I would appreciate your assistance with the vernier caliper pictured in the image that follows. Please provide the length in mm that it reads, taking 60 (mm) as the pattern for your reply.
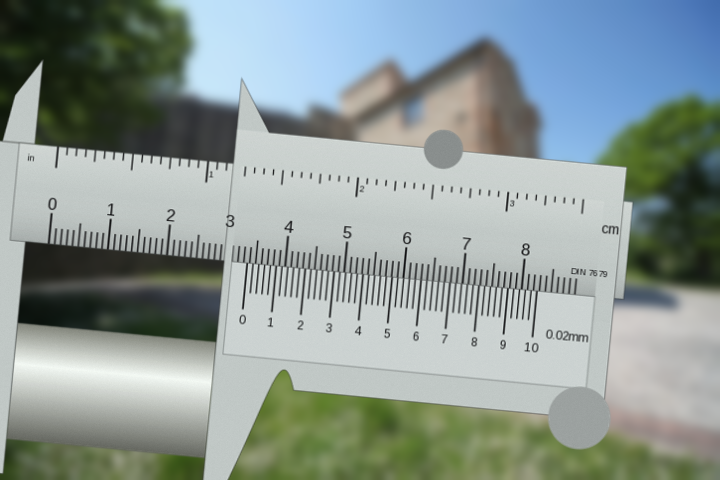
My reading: 33.6 (mm)
